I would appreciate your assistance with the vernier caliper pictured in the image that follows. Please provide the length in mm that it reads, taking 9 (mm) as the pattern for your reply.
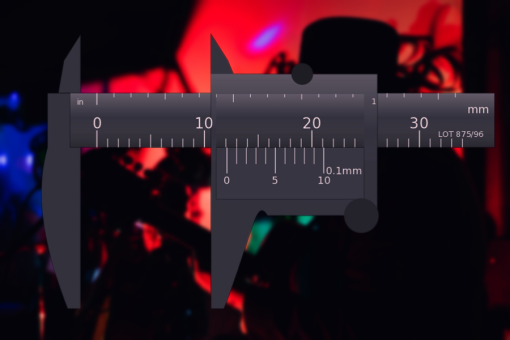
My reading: 12.1 (mm)
